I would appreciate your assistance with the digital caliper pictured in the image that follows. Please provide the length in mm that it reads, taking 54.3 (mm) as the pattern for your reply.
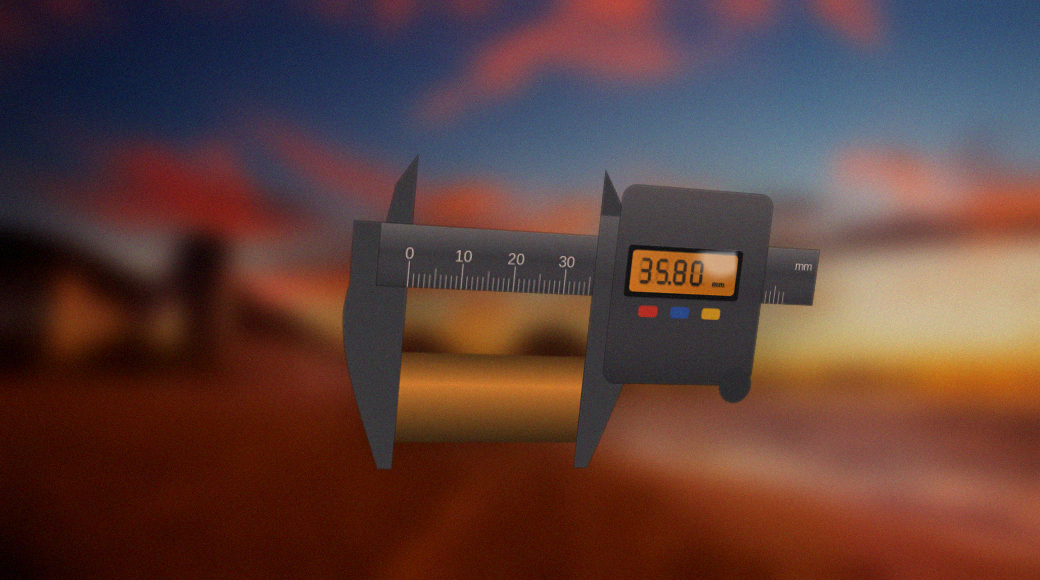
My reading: 35.80 (mm)
